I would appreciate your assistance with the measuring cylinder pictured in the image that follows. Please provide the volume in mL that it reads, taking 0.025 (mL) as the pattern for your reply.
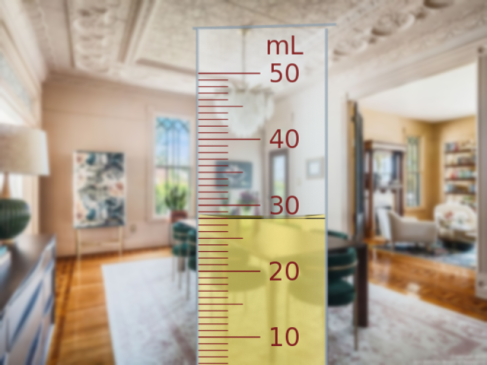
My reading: 28 (mL)
